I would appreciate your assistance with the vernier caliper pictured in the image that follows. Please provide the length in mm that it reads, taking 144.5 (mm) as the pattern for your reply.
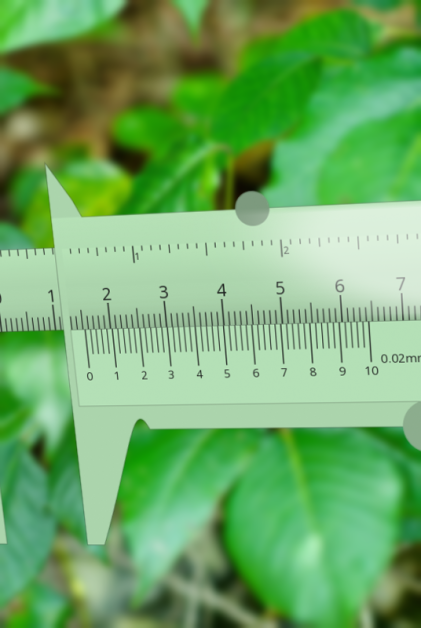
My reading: 15.4 (mm)
